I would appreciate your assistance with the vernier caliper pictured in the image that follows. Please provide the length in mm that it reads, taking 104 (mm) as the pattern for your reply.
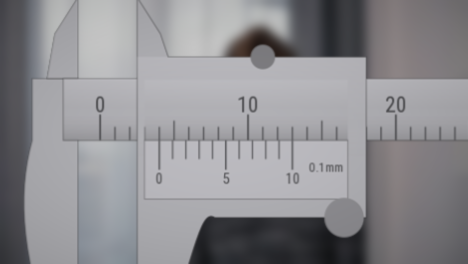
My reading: 4.0 (mm)
